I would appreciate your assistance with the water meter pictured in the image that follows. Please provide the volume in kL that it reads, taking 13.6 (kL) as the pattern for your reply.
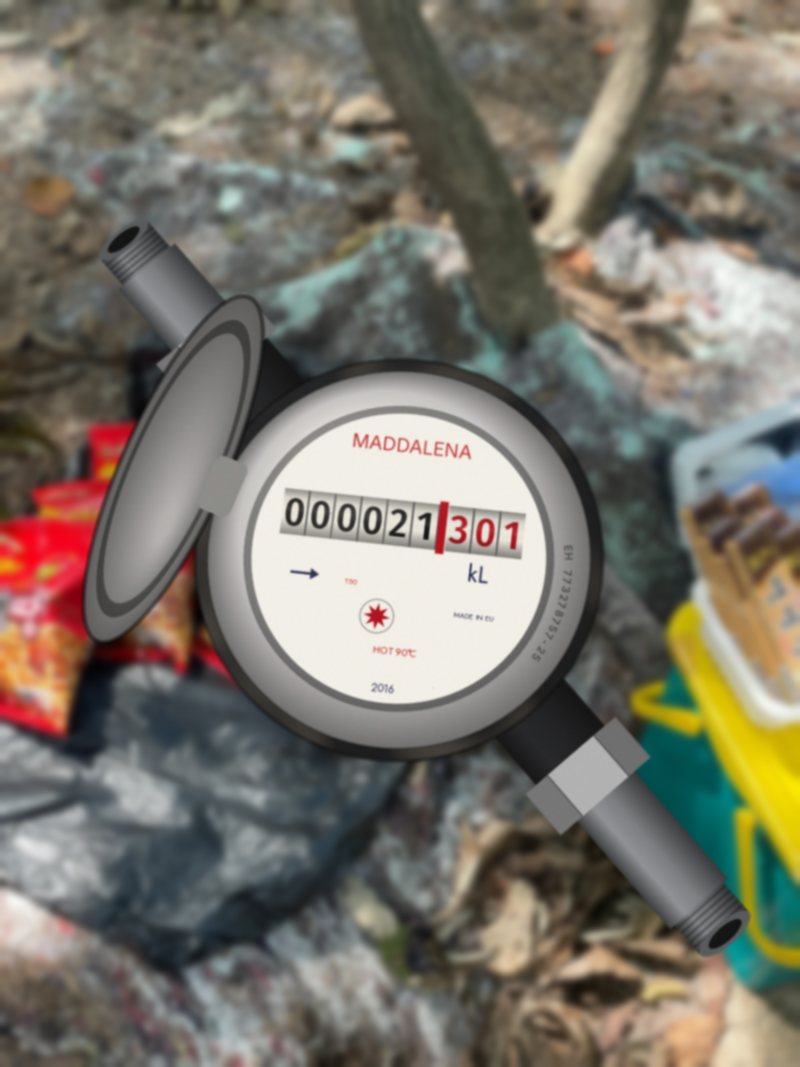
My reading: 21.301 (kL)
